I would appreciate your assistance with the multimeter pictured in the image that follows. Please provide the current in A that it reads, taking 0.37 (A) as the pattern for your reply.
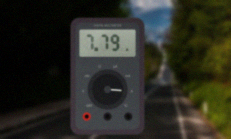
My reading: 7.79 (A)
